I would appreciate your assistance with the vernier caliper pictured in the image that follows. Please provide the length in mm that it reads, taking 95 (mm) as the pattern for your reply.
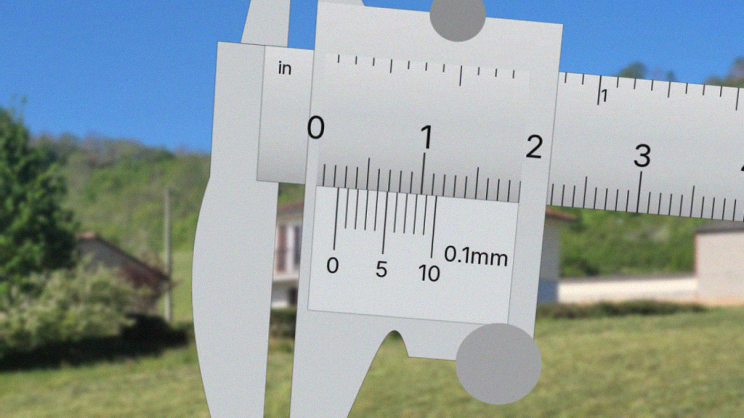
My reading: 2.4 (mm)
